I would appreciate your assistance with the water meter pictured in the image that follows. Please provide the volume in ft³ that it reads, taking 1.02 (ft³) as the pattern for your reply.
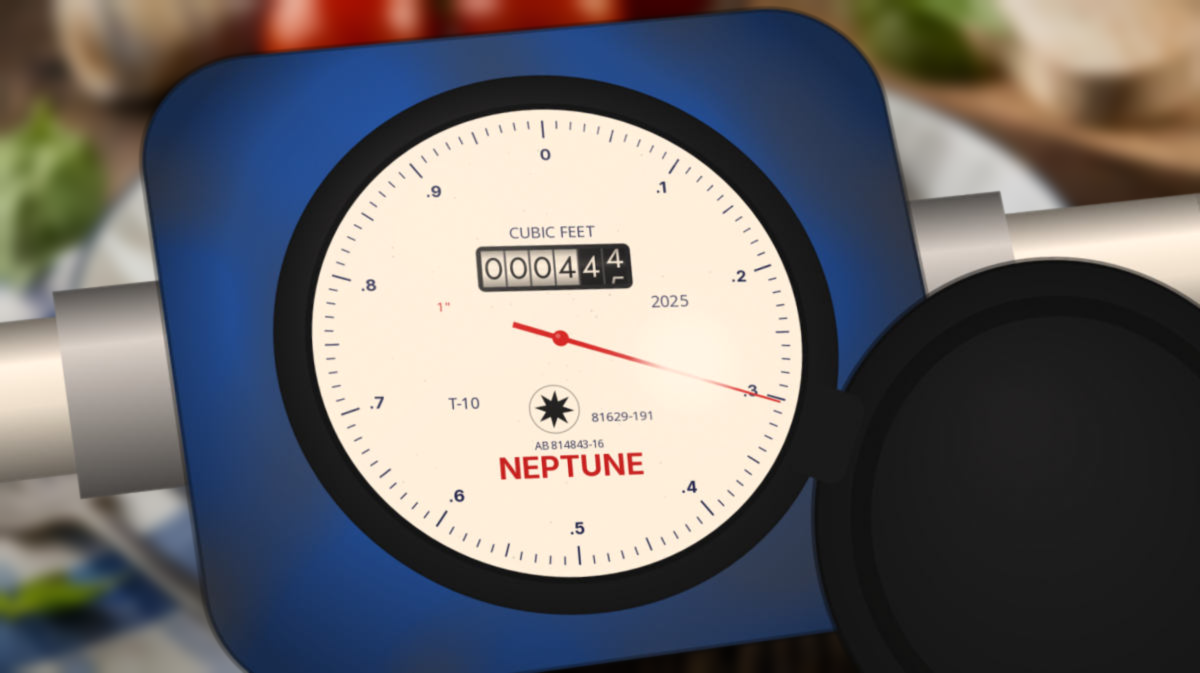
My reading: 444.30 (ft³)
